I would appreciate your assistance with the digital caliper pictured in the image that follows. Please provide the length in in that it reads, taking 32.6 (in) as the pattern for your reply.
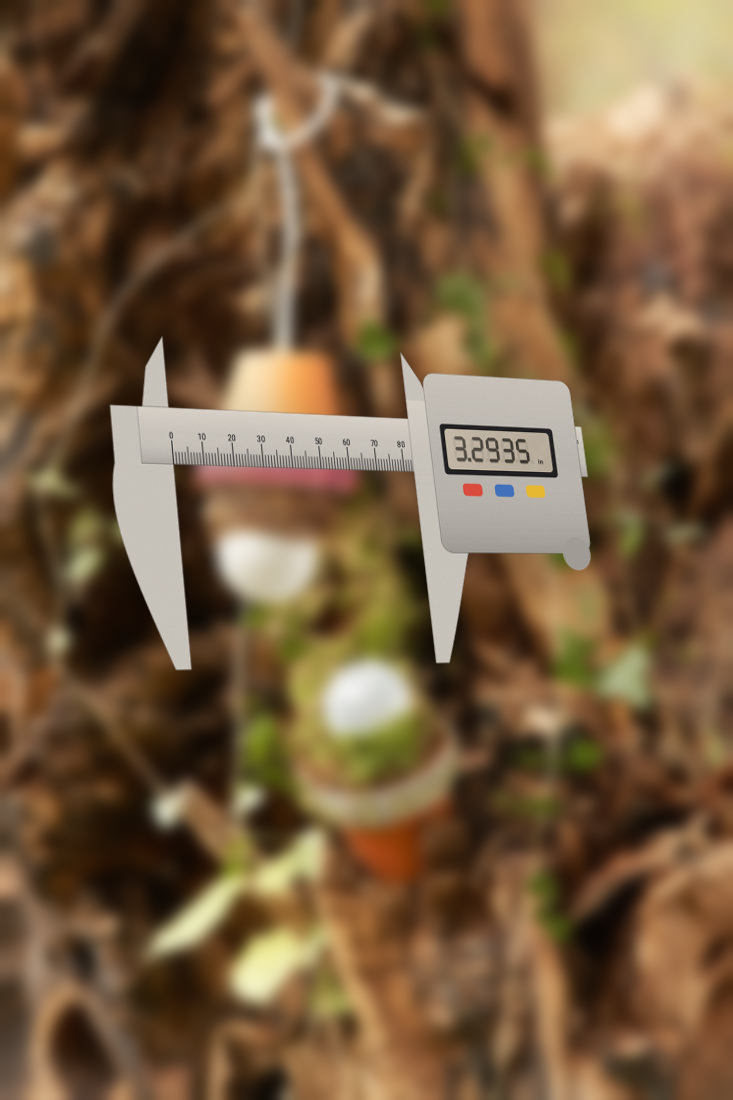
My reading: 3.2935 (in)
